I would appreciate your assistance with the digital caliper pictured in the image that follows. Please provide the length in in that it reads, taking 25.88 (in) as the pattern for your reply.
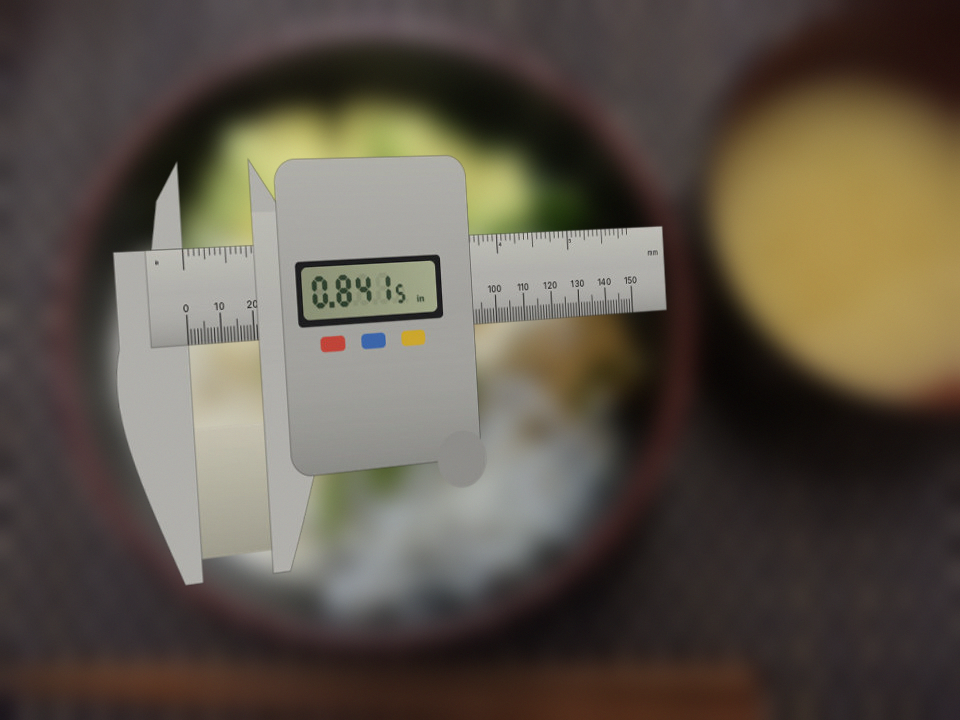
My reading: 0.8415 (in)
